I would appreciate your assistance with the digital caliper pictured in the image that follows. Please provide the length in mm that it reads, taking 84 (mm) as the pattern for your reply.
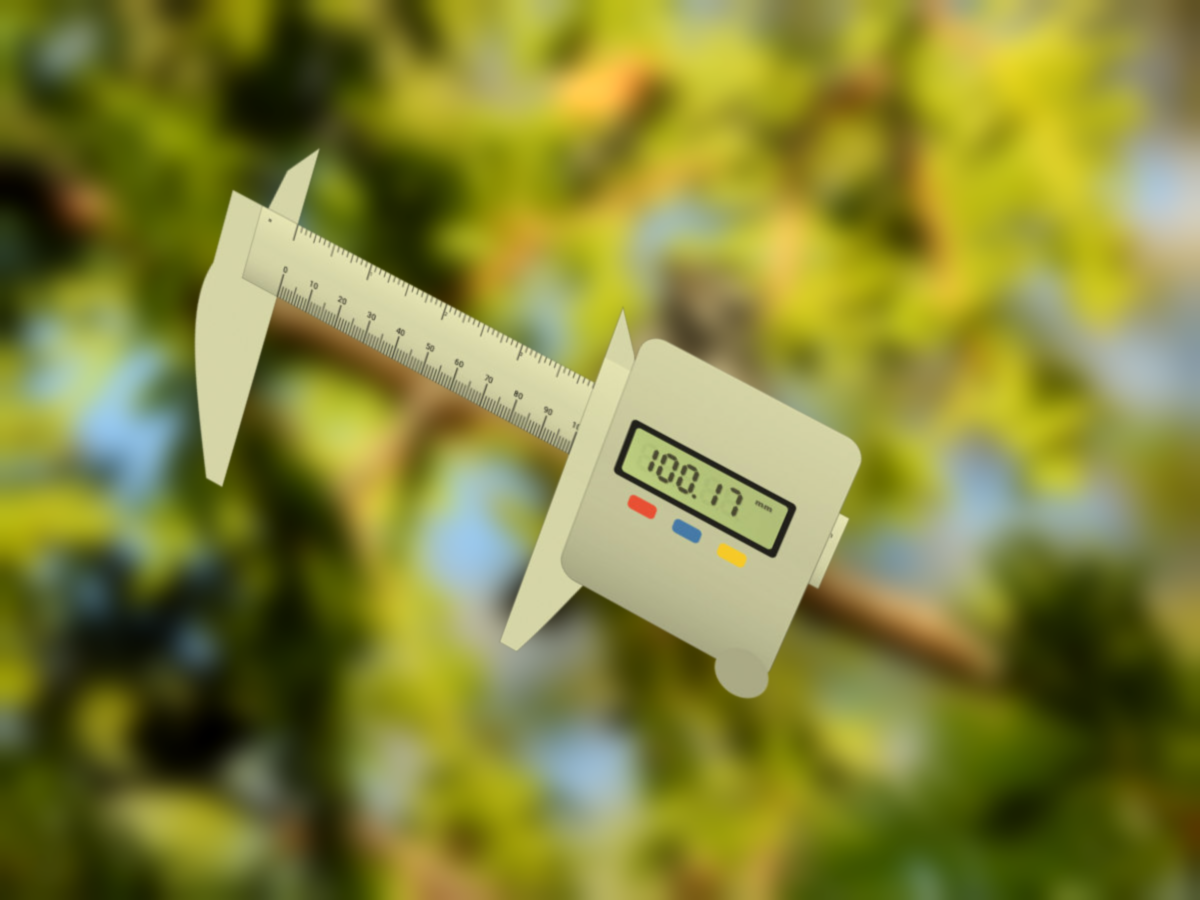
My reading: 100.17 (mm)
